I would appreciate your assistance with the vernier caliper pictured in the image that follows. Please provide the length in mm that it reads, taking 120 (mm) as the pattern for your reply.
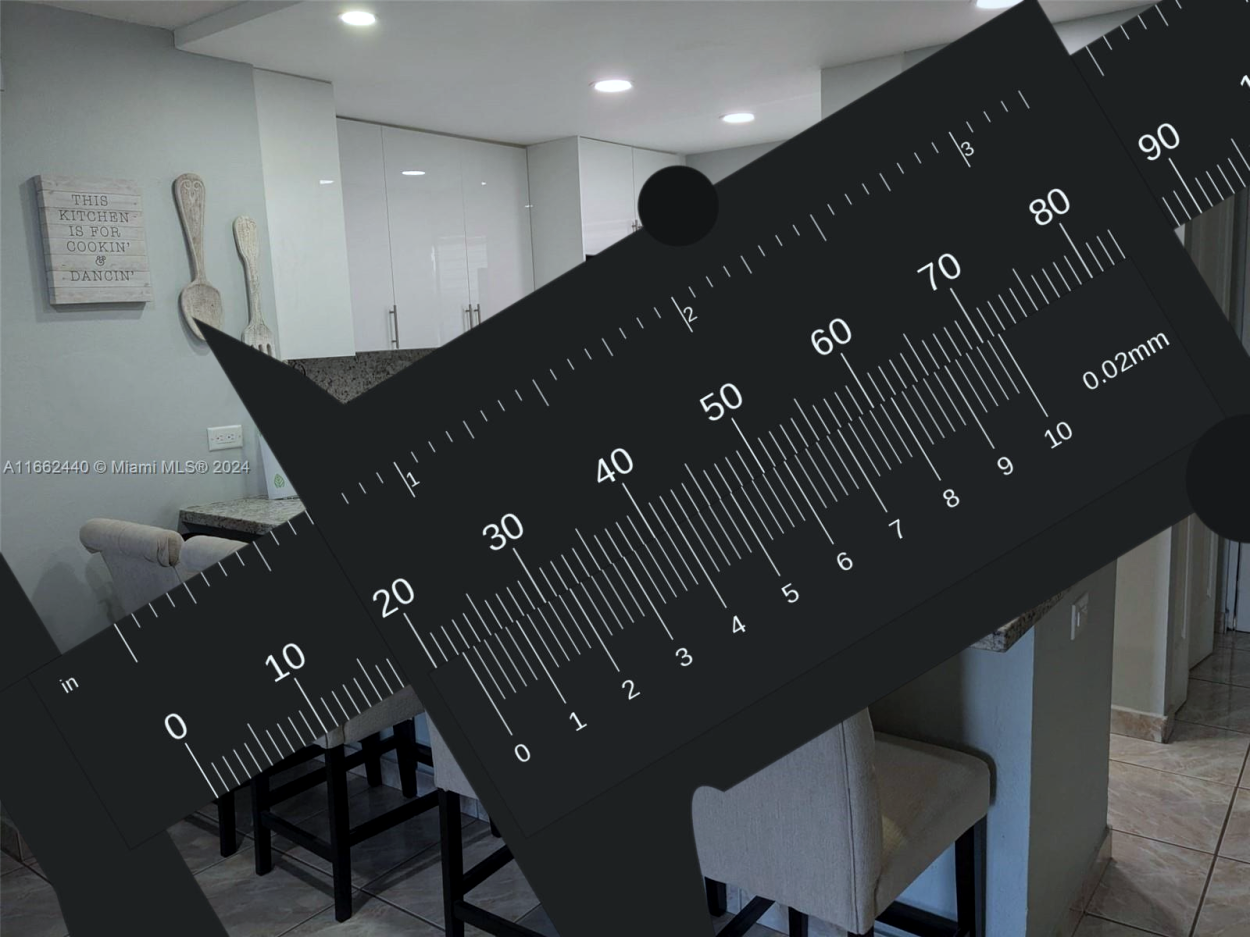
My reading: 22.4 (mm)
